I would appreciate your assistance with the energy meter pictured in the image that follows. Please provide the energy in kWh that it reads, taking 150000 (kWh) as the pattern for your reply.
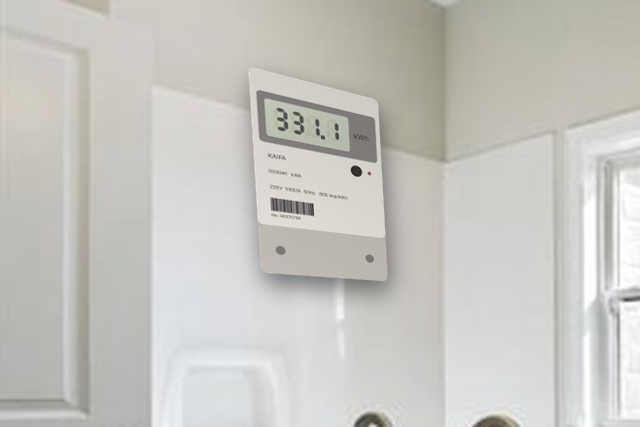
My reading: 331.1 (kWh)
